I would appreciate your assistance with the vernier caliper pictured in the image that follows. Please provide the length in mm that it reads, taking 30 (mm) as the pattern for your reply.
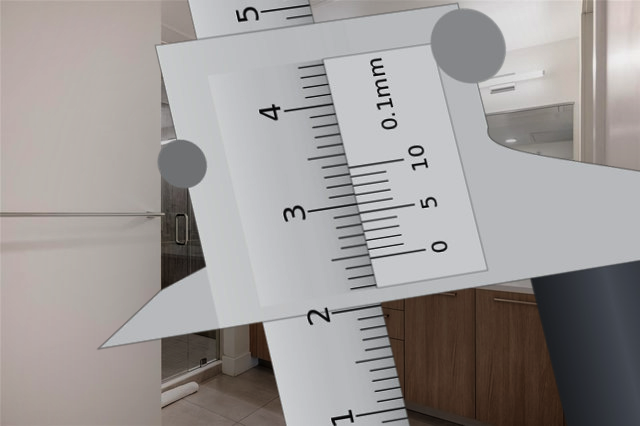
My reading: 24.6 (mm)
